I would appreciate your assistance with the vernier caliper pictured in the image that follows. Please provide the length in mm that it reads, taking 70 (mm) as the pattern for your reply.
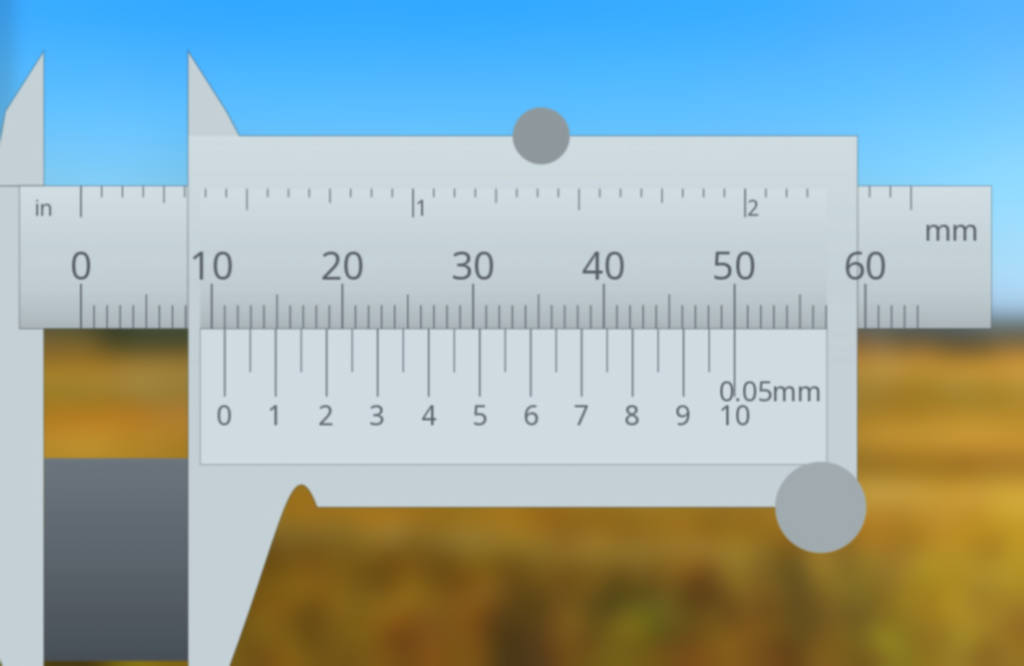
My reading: 11.0 (mm)
